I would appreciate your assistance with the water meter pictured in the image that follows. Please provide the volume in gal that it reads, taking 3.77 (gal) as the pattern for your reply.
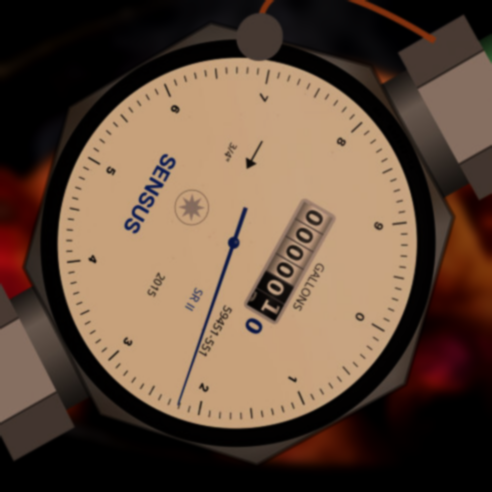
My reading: 12.2 (gal)
